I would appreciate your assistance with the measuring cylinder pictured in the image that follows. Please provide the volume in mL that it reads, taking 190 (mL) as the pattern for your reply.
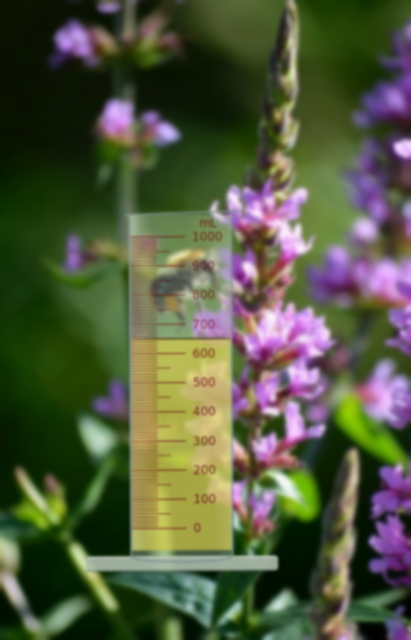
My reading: 650 (mL)
